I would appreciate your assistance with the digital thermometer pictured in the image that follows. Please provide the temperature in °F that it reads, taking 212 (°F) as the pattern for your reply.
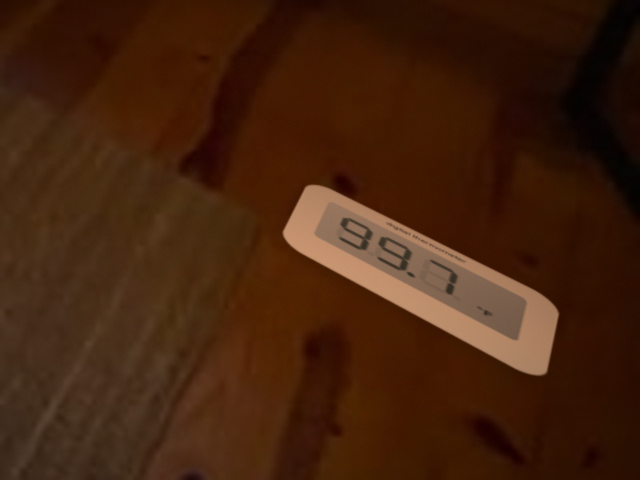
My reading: 99.7 (°F)
